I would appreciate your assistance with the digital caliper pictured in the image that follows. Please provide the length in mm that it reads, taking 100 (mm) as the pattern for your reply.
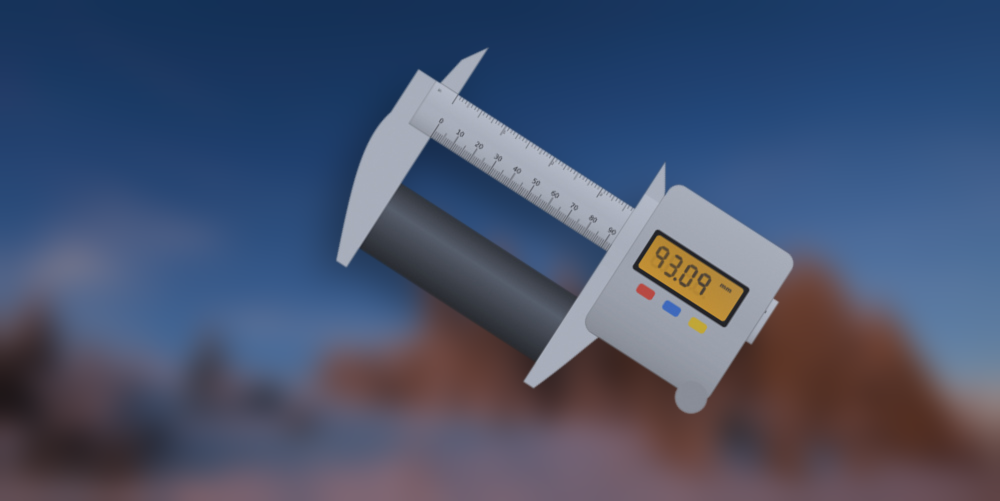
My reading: 93.09 (mm)
